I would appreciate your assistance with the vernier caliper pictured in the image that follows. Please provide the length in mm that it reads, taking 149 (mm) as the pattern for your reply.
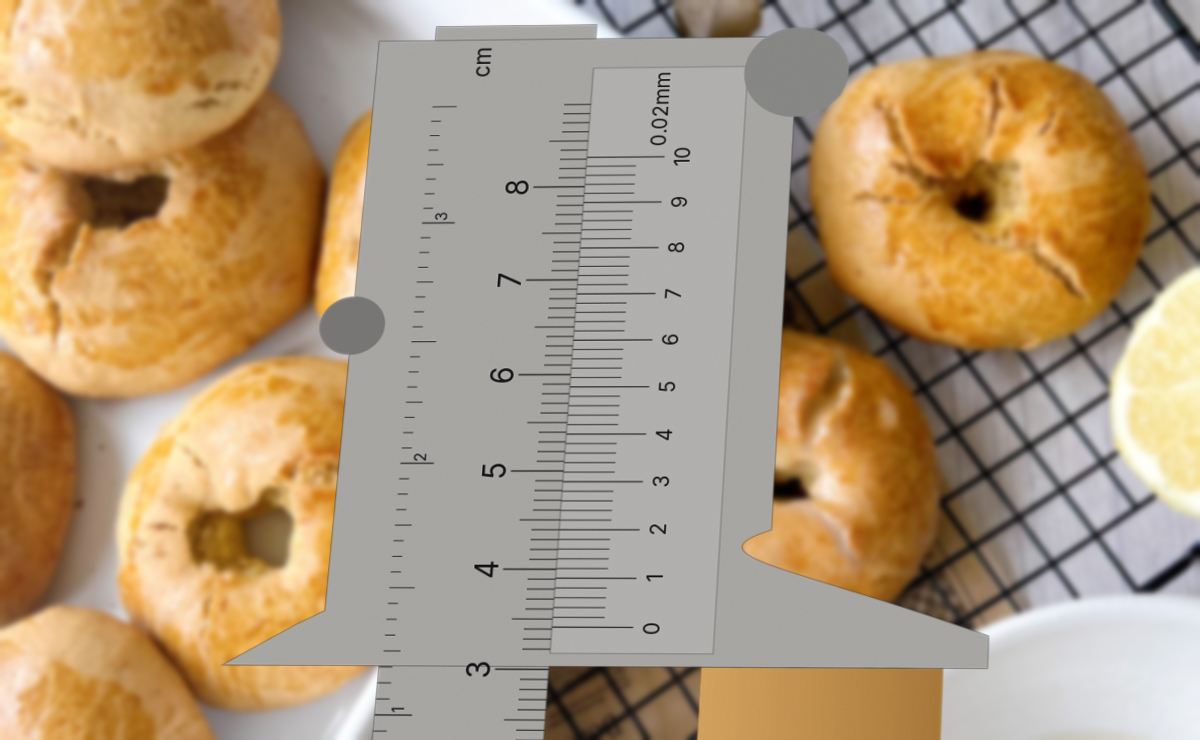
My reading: 34.2 (mm)
